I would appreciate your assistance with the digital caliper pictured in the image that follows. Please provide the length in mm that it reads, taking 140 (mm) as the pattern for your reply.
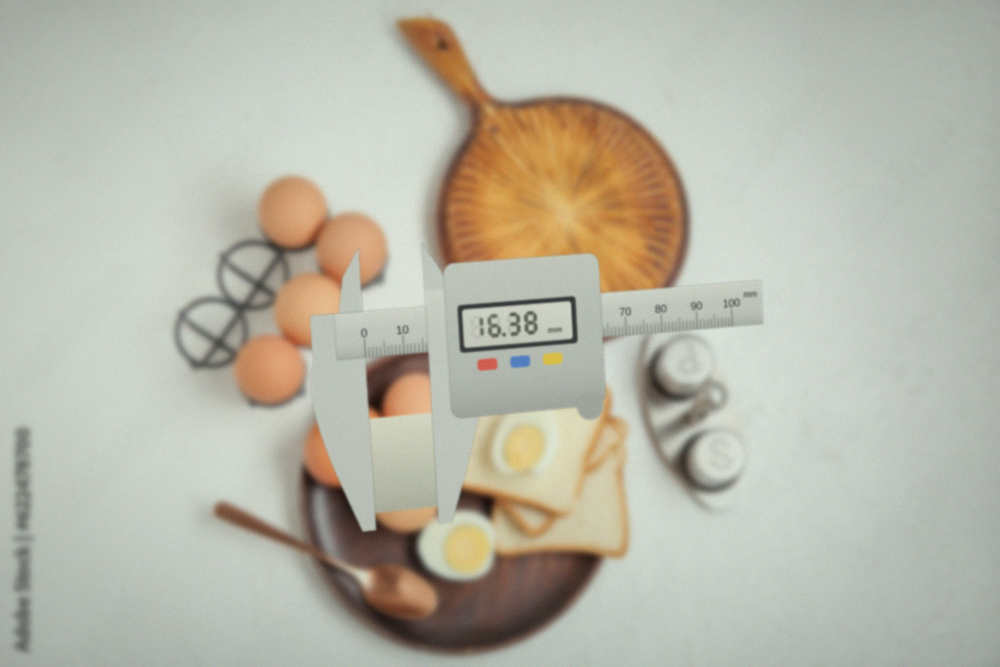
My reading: 16.38 (mm)
